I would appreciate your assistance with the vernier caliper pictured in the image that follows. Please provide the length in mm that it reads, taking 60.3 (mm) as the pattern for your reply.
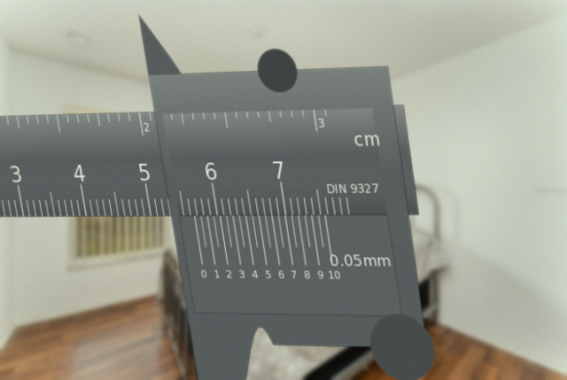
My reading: 56.6 (mm)
